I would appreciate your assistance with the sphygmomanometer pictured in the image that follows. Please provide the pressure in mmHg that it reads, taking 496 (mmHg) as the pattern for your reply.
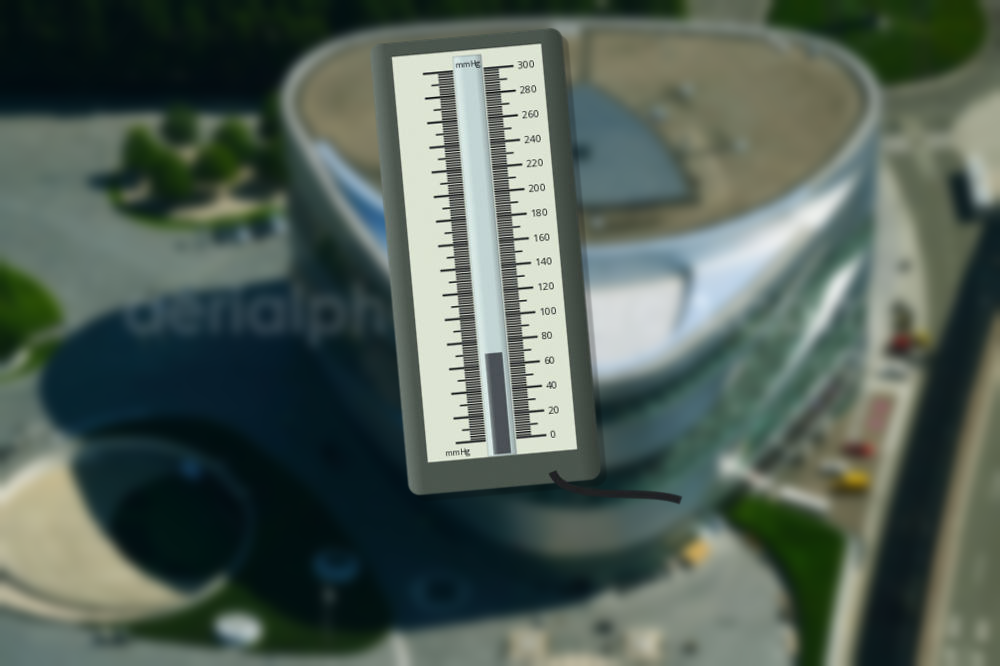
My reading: 70 (mmHg)
